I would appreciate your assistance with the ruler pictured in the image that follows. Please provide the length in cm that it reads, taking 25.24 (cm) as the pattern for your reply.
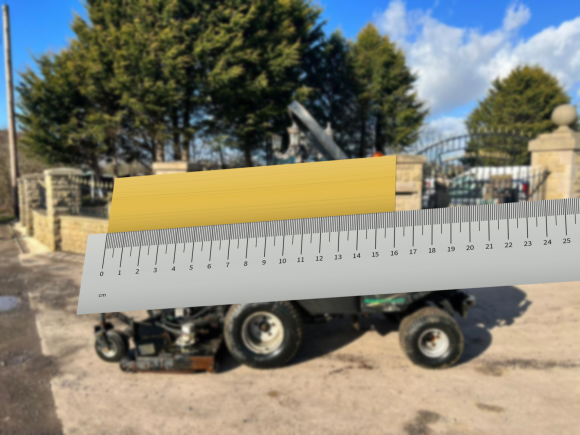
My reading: 16 (cm)
